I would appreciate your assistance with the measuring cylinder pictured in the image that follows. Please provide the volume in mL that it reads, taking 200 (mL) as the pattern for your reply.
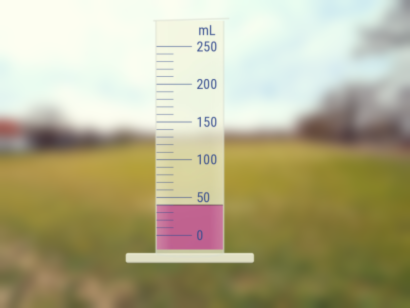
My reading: 40 (mL)
